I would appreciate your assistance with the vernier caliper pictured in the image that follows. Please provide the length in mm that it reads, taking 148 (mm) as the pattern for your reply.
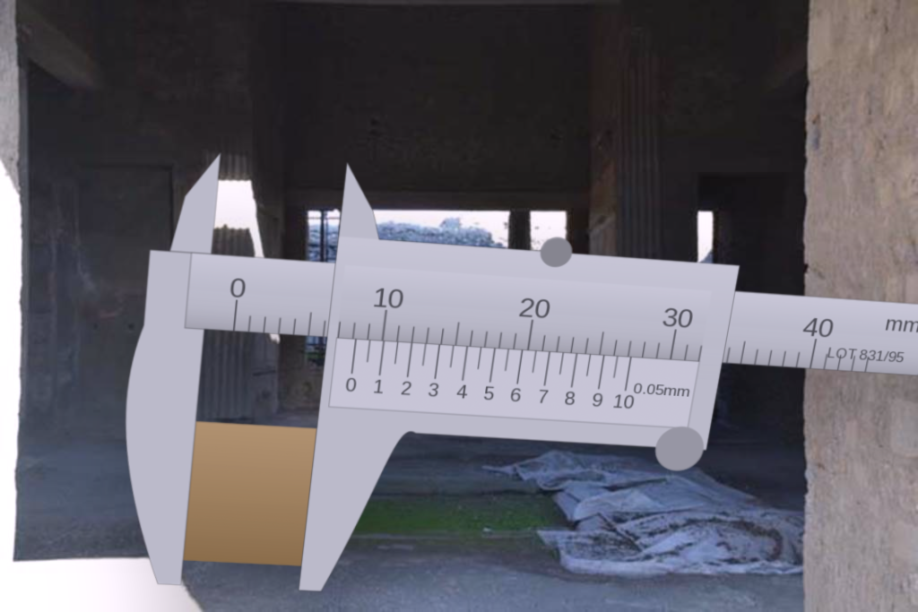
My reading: 8.2 (mm)
